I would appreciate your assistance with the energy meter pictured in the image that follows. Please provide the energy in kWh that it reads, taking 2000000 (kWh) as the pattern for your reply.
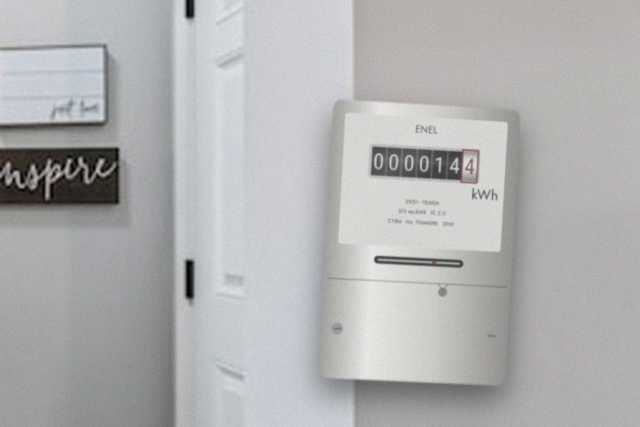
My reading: 14.4 (kWh)
